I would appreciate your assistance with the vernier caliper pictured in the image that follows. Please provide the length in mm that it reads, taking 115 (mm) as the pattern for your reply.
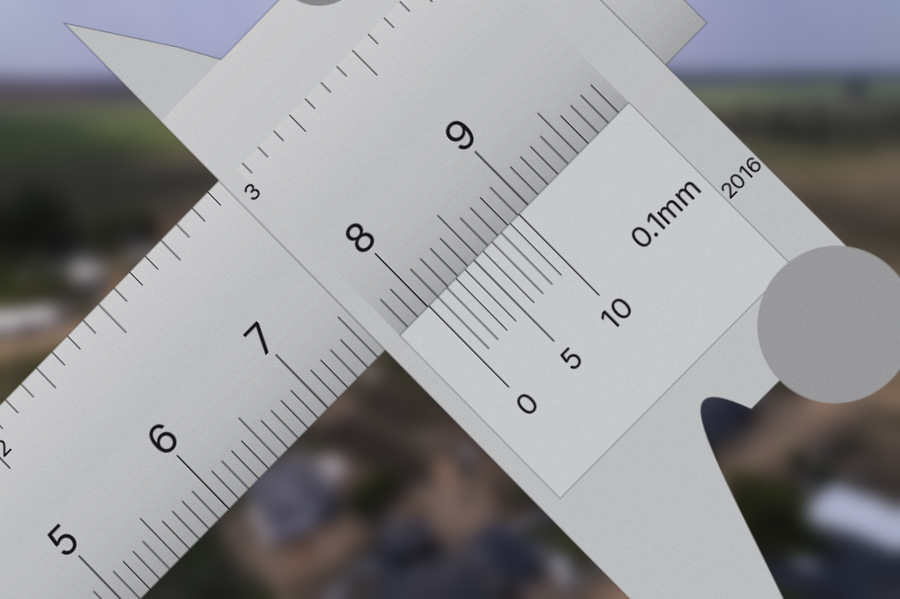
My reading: 80.1 (mm)
